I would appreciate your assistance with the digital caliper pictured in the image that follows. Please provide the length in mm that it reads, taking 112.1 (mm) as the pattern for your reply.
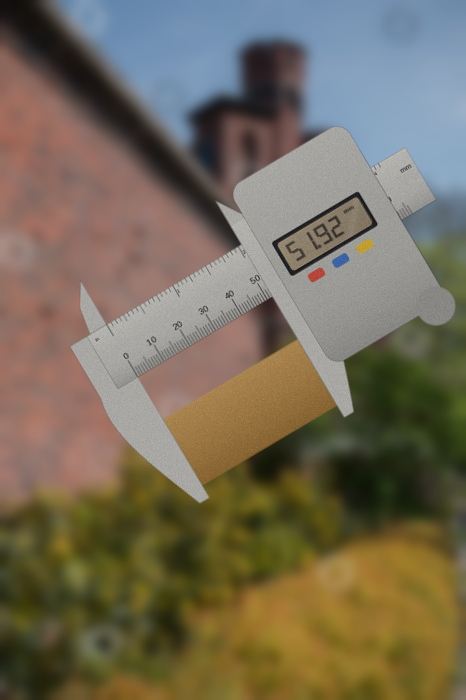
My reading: 51.92 (mm)
